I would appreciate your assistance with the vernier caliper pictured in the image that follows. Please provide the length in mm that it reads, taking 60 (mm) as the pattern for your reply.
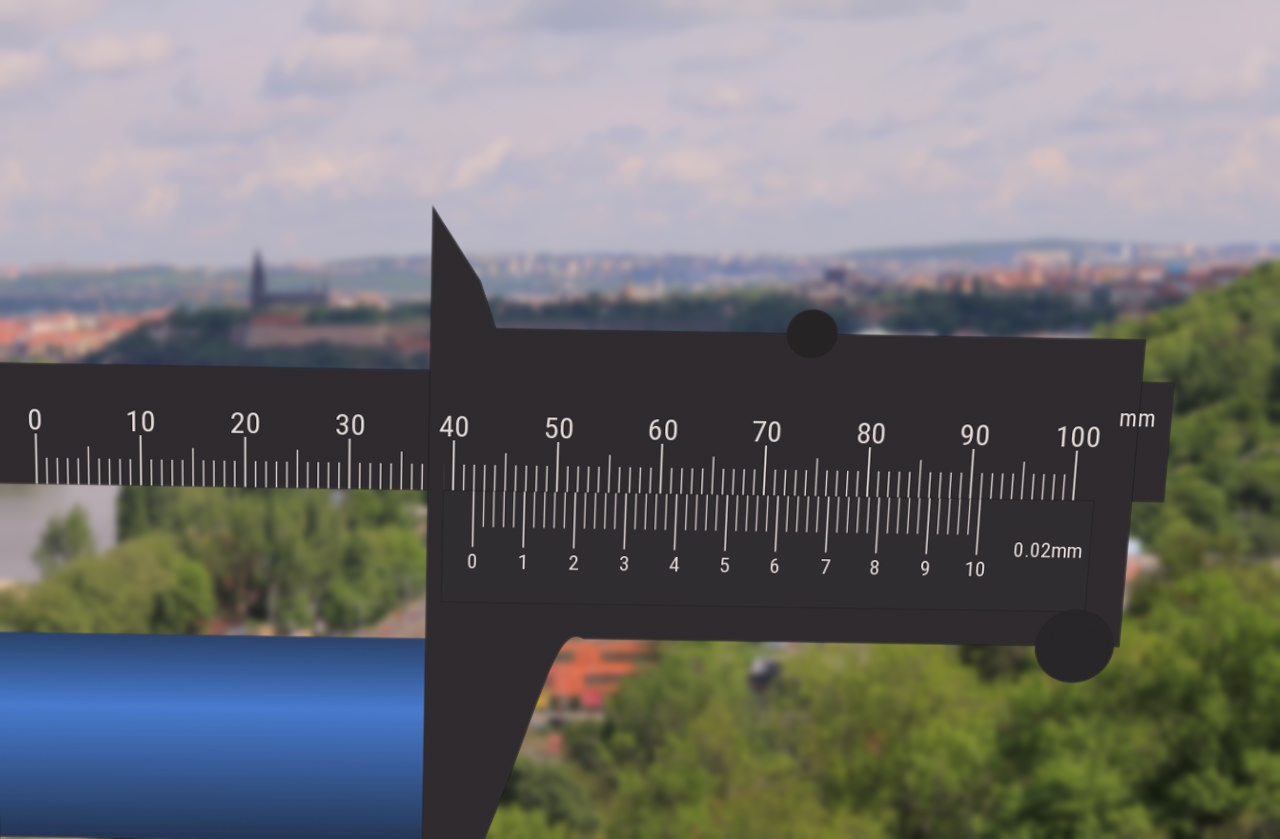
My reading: 42.0 (mm)
